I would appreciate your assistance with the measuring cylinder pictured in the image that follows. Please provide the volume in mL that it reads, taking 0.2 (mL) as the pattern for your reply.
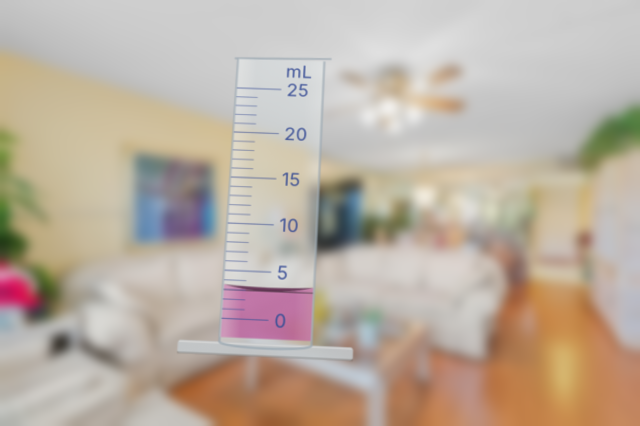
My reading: 3 (mL)
